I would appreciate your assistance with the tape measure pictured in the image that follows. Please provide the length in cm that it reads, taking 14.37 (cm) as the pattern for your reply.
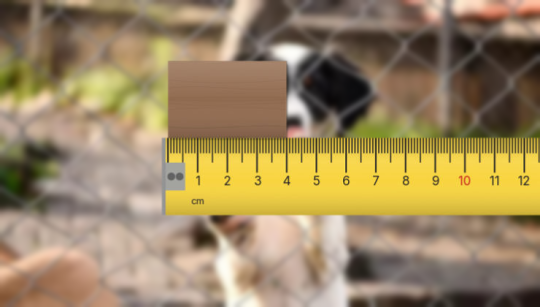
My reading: 4 (cm)
